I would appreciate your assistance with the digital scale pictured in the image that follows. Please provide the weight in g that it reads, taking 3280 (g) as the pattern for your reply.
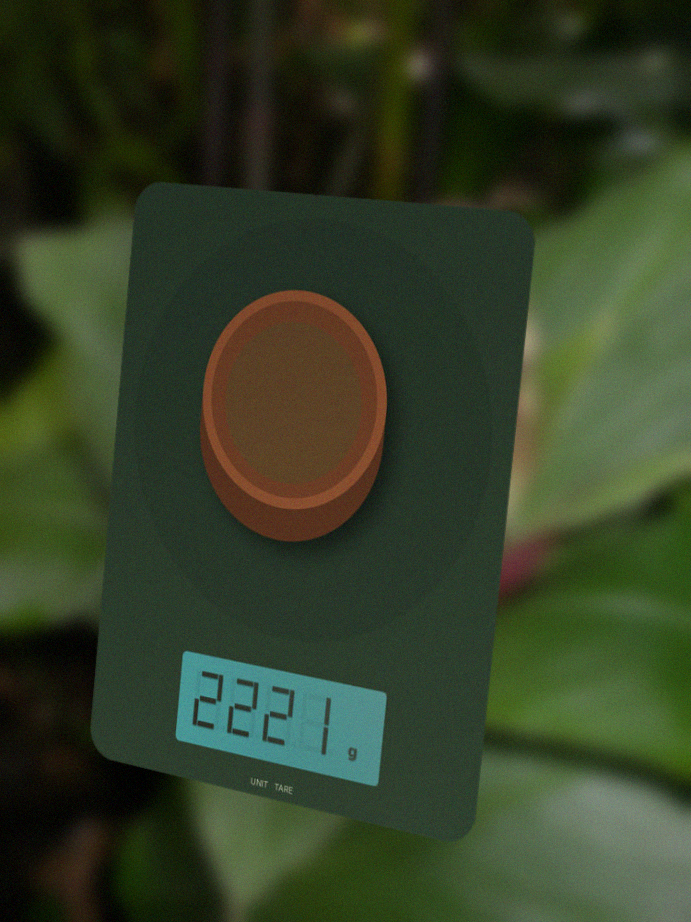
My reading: 2221 (g)
